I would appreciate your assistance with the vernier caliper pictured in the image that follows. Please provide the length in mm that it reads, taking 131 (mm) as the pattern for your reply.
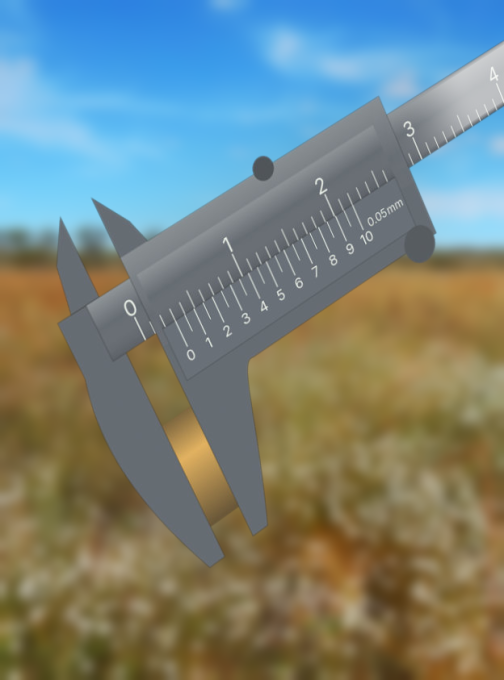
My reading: 3.0 (mm)
